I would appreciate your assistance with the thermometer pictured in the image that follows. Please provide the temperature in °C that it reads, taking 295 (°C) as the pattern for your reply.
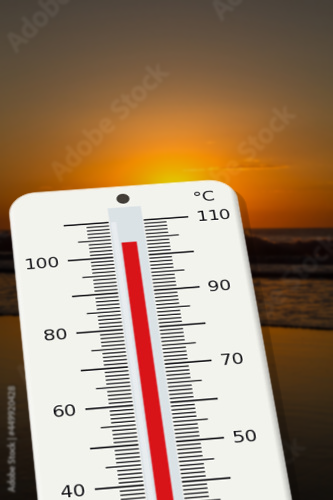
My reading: 104 (°C)
